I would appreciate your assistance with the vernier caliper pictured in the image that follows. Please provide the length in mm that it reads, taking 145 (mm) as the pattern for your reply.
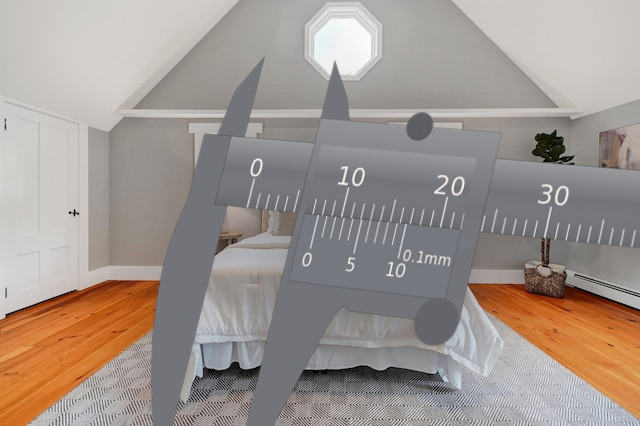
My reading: 7.6 (mm)
